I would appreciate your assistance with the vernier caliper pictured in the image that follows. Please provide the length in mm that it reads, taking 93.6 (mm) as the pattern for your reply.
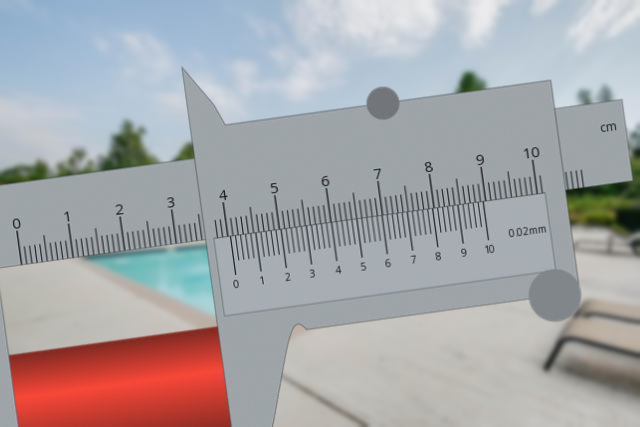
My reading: 40.5 (mm)
